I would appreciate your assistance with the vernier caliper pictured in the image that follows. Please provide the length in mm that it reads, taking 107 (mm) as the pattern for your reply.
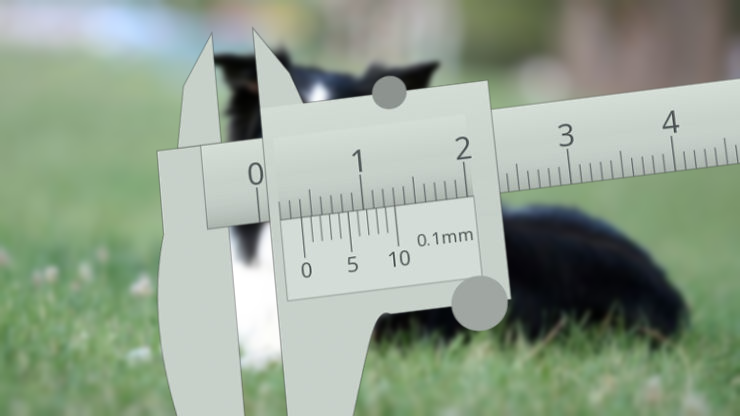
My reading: 4.0 (mm)
